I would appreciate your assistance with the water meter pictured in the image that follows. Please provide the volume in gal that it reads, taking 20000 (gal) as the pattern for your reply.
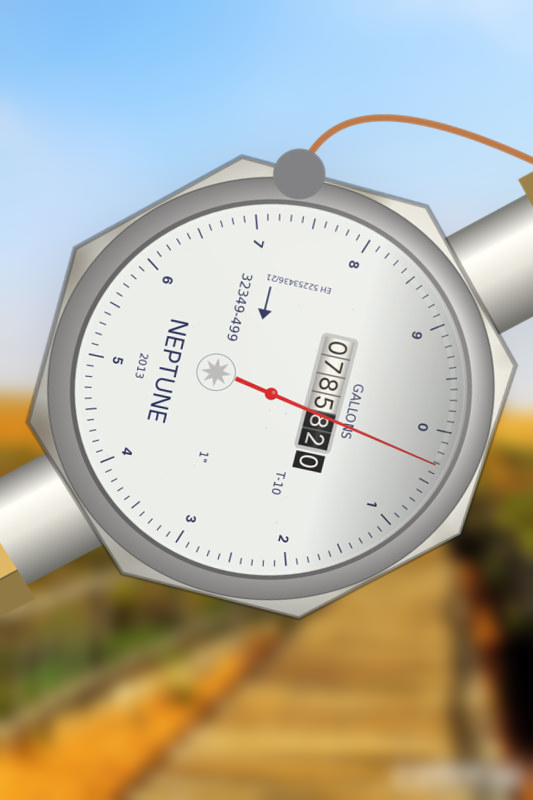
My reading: 785820.3 (gal)
